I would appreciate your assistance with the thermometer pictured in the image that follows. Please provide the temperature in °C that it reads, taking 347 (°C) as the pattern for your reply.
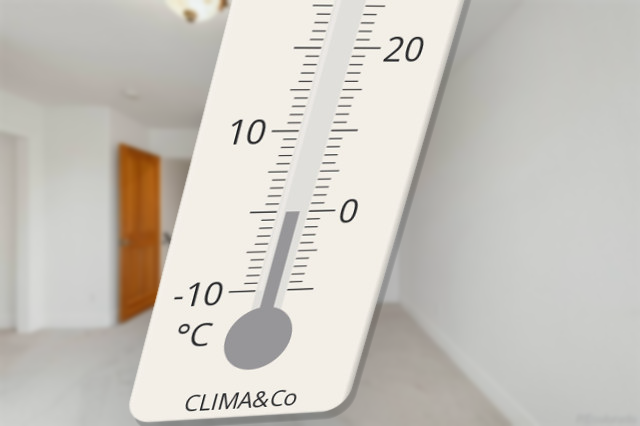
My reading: 0 (°C)
